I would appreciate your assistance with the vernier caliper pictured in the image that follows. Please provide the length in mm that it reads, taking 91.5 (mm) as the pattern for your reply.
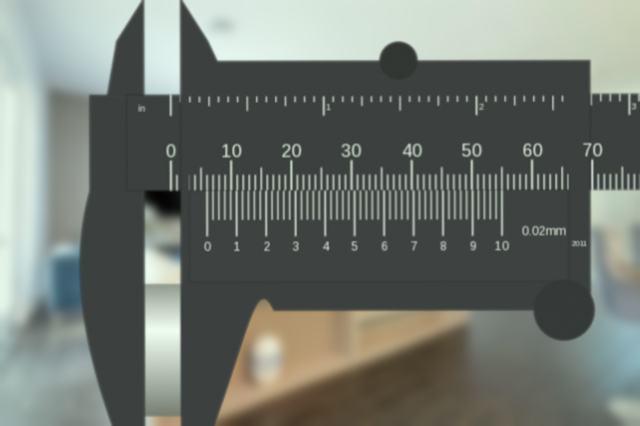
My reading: 6.0 (mm)
